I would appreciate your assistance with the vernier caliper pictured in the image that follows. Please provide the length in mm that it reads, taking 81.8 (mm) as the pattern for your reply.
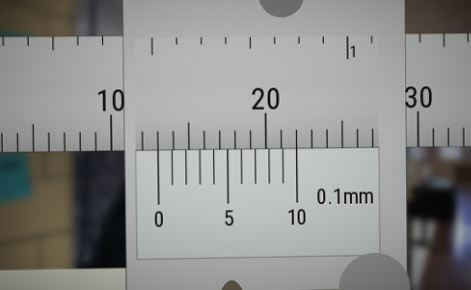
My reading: 13.0 (mm)
